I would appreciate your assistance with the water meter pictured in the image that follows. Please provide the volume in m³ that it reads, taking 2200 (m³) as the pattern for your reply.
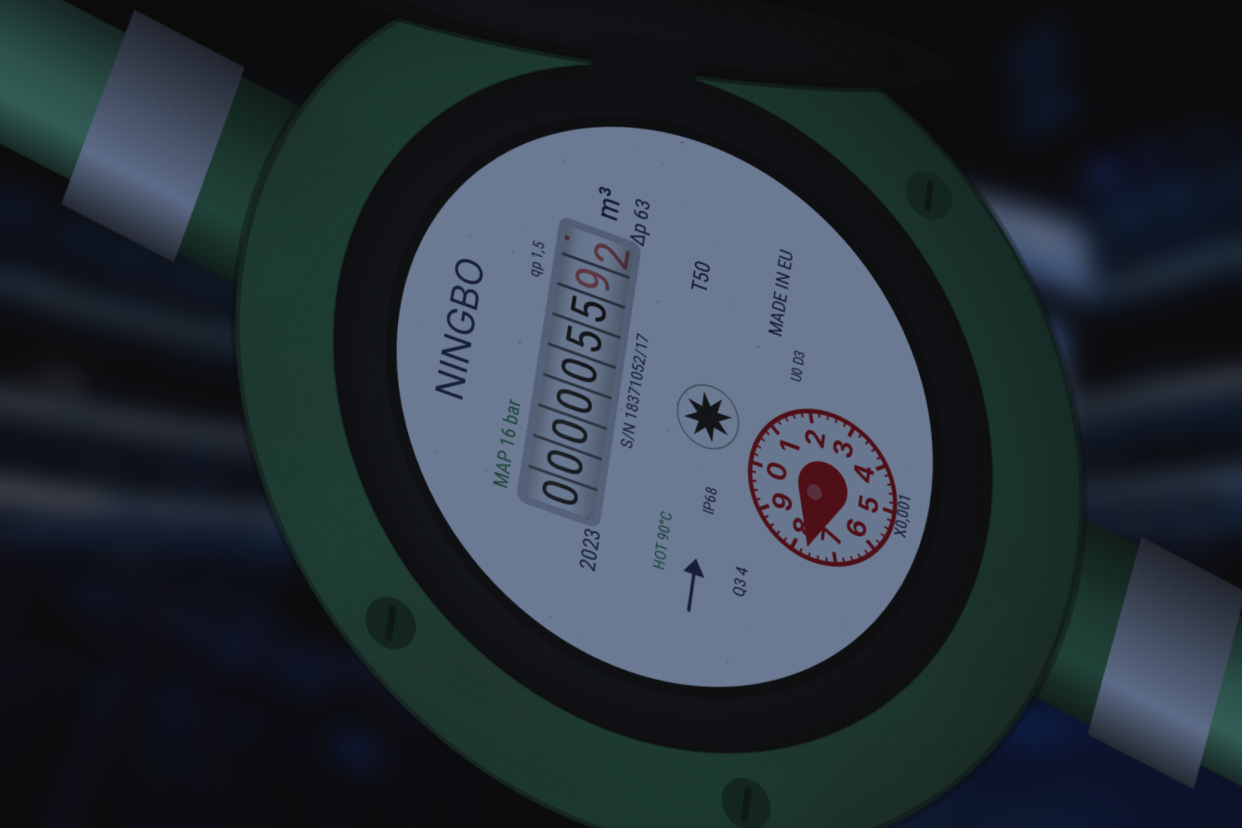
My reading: 55.917 (m³)
